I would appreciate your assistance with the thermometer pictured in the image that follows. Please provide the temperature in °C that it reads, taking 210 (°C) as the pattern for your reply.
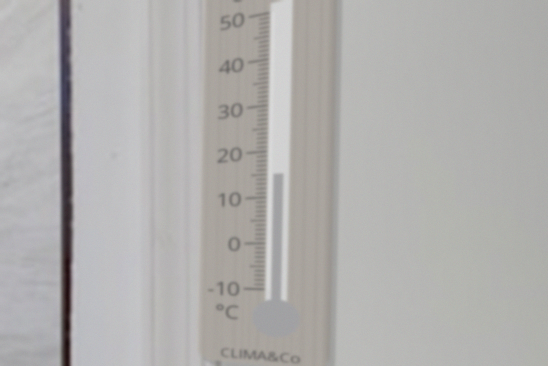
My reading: 15 (°C)
